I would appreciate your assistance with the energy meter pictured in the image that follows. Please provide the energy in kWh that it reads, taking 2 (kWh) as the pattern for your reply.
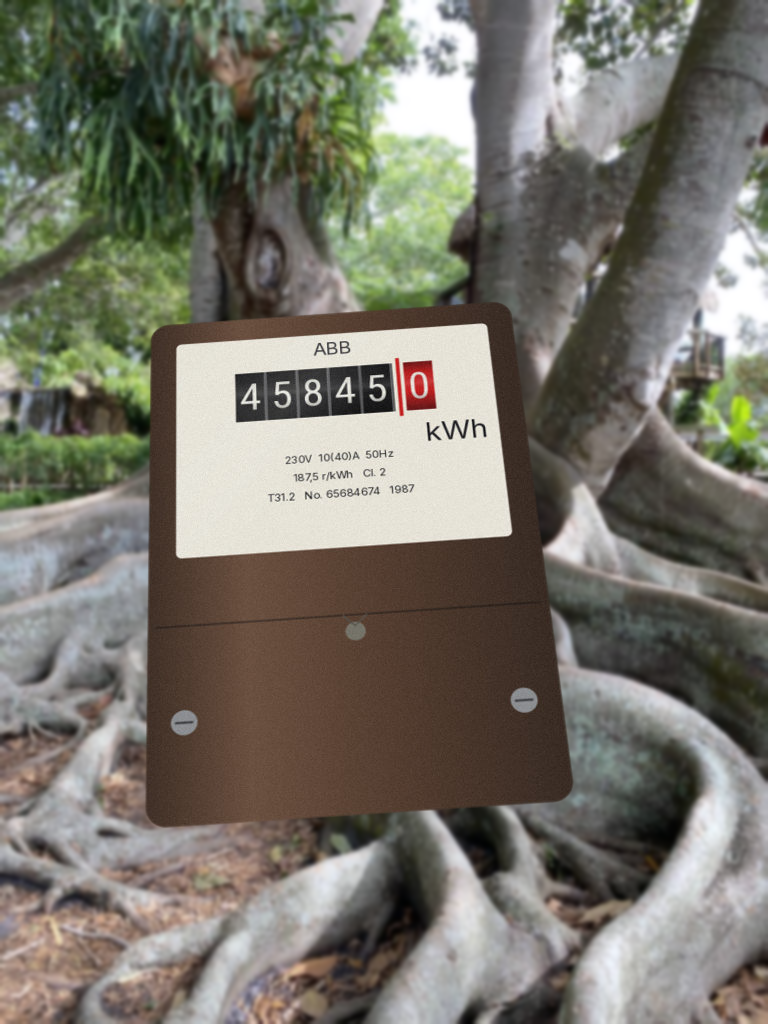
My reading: 45845.0 (kWh)
